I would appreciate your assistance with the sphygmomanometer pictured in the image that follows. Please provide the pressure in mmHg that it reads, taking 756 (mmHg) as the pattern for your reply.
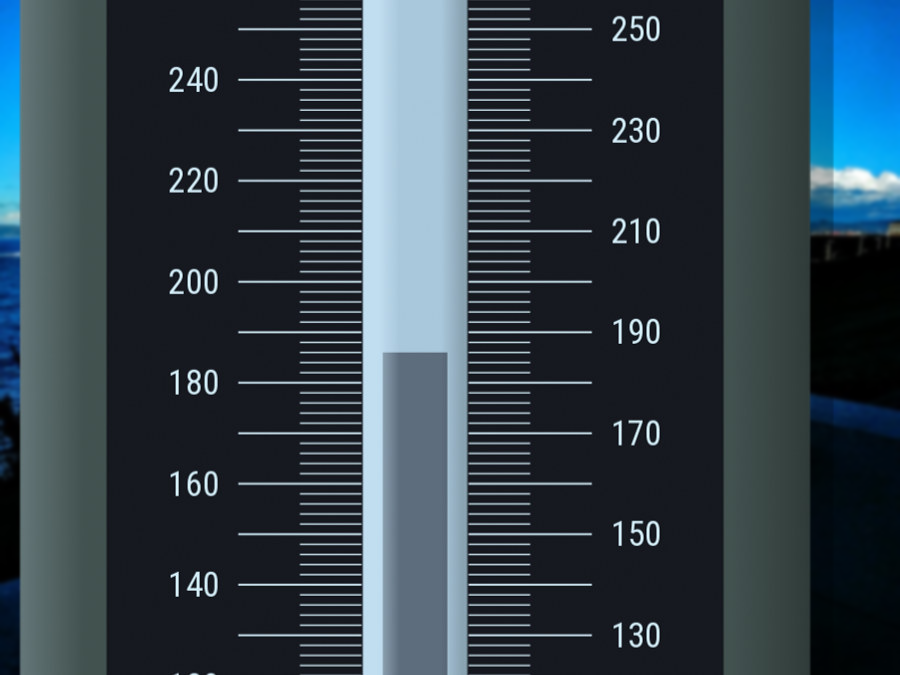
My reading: 186 (mmHg)
